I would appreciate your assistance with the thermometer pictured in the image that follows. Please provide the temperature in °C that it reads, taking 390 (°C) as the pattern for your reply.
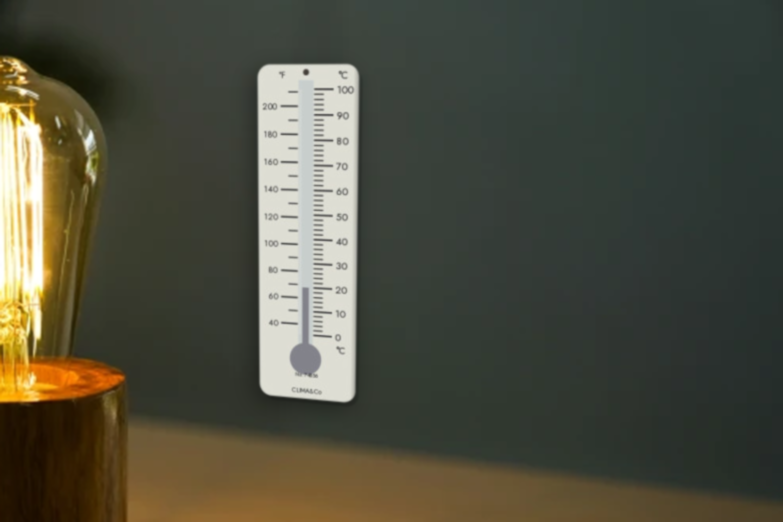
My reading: 20 (°C)
